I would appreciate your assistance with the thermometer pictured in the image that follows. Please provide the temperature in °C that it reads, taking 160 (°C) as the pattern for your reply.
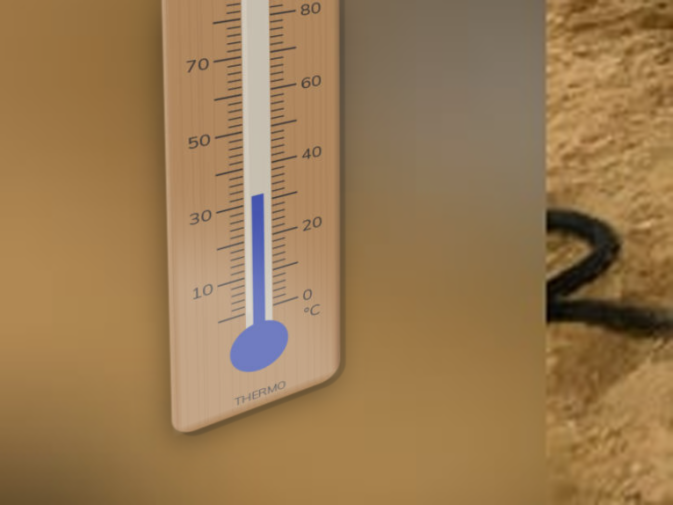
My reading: 32 (°C)
